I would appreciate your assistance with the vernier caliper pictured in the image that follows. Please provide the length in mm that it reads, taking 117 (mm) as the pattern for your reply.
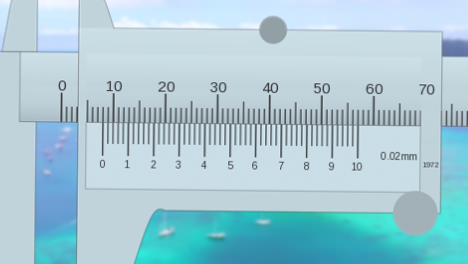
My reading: 8.0 (mm)
